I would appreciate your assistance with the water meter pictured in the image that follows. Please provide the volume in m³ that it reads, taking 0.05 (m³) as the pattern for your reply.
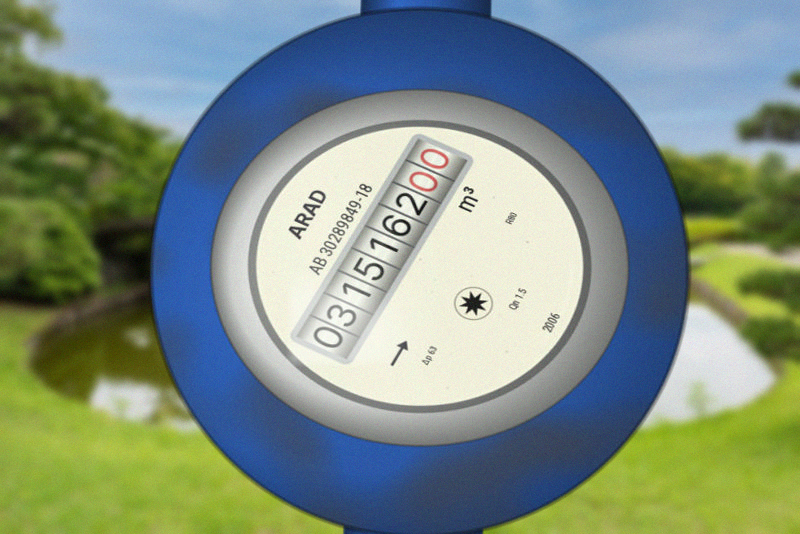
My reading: 315162.00 (m³)
